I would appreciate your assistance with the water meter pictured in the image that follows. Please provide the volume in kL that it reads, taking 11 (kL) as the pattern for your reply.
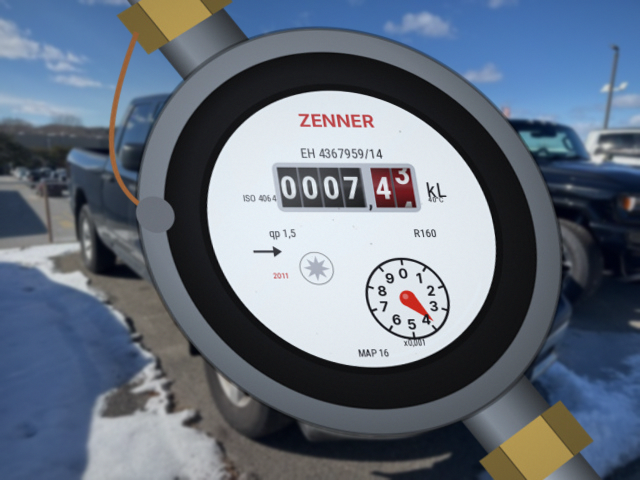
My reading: 7.433 (kL)
